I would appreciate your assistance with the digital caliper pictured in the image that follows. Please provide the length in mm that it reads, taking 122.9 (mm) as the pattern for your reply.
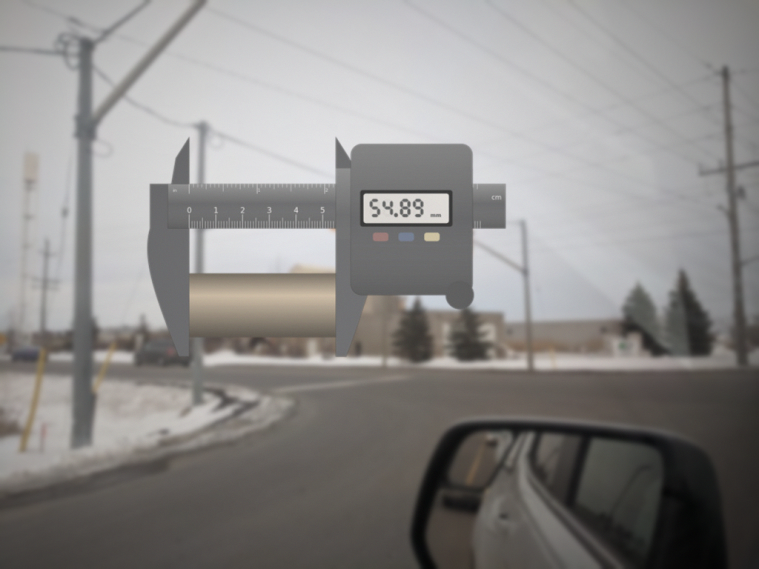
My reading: 54.89 (mm)
